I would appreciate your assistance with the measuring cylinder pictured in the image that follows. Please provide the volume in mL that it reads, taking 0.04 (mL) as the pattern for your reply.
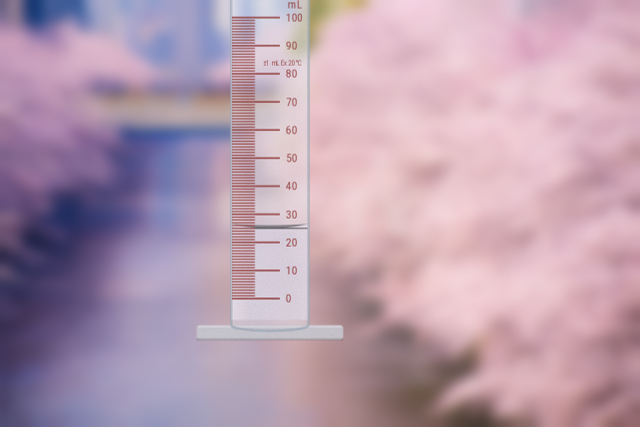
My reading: 25 (mL)
